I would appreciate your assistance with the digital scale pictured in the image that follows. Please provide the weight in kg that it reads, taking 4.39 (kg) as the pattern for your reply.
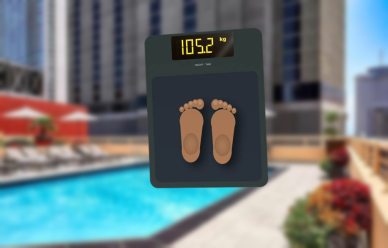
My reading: 105.2 (kg)
